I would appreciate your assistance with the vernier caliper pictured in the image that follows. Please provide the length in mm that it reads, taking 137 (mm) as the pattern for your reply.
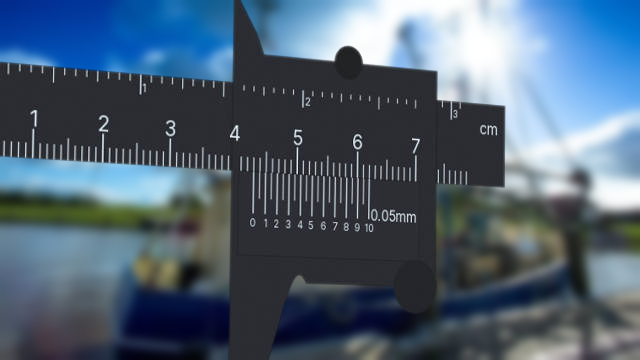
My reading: 43.0 (mm)
